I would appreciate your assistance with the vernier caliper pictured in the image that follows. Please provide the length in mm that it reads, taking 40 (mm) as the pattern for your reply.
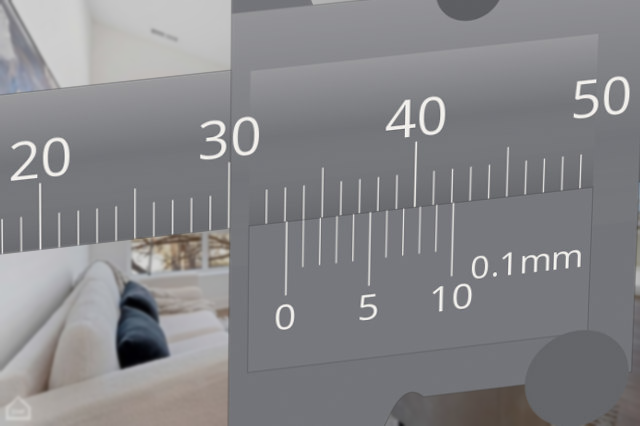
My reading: 33.1 (mm)
